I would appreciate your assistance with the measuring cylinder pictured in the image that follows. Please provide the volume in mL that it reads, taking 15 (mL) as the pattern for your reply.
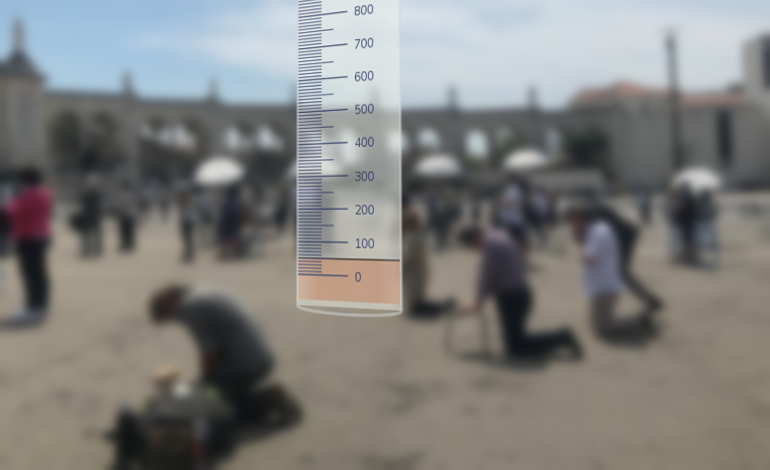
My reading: 50 (mL)
